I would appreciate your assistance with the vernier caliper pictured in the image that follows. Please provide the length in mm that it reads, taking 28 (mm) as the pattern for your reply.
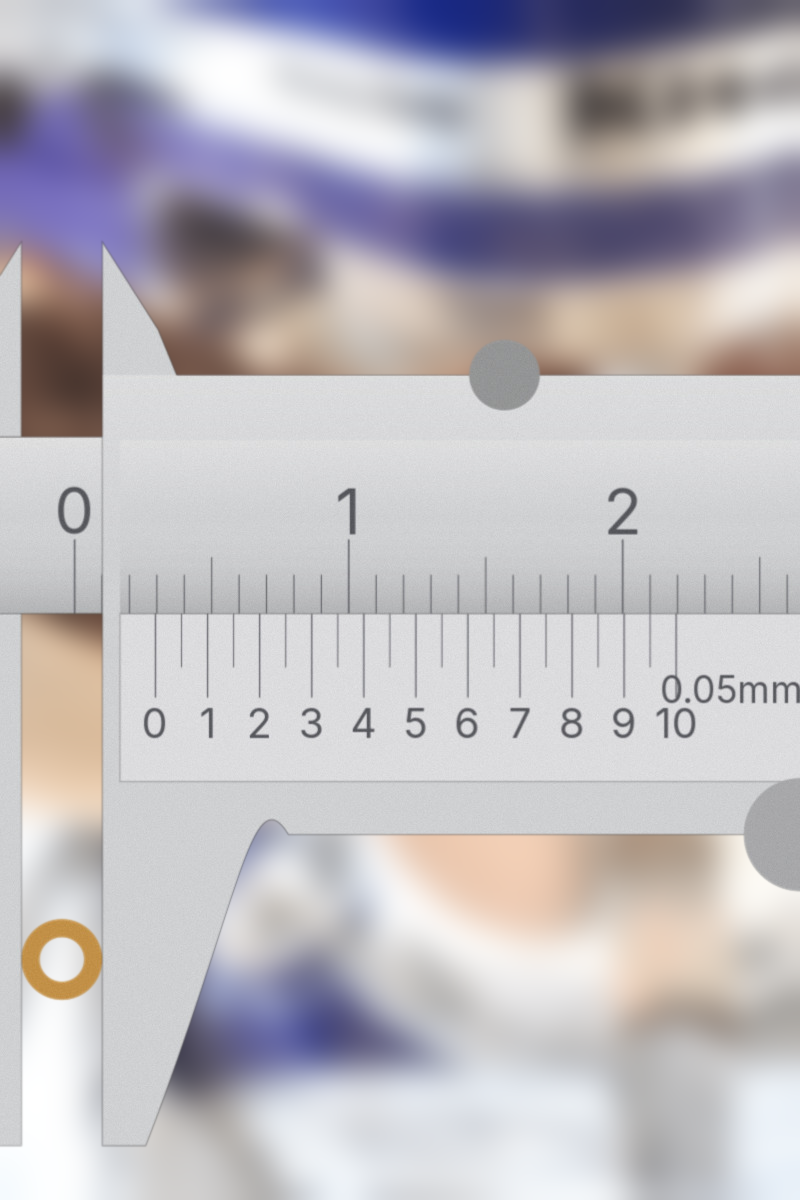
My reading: 2.95 (mm)
